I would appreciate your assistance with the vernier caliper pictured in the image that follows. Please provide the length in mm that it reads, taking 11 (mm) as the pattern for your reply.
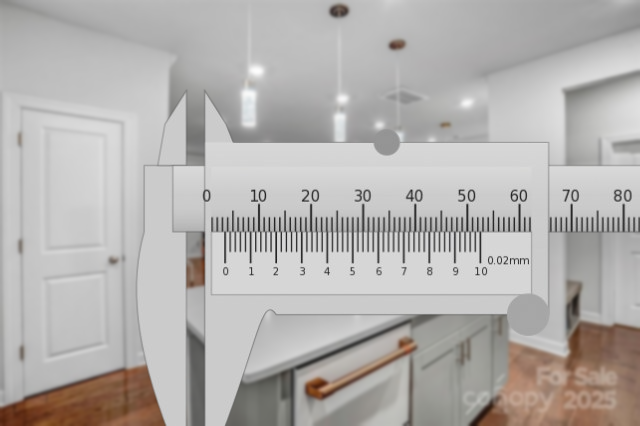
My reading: 3.5 (mm)
